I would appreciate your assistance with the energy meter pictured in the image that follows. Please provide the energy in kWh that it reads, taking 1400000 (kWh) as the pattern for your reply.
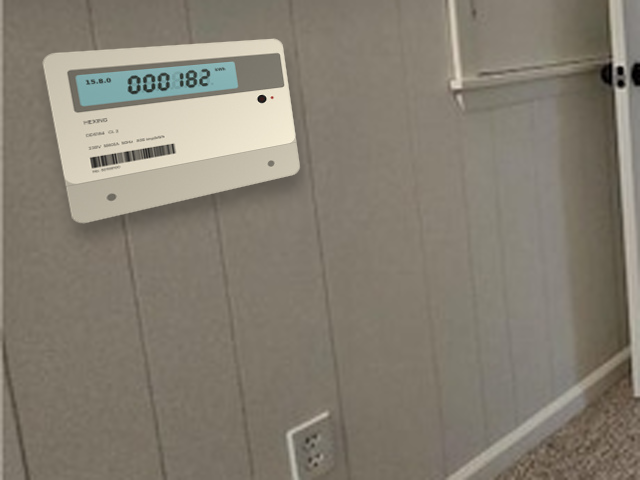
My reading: 182 (kWh)
